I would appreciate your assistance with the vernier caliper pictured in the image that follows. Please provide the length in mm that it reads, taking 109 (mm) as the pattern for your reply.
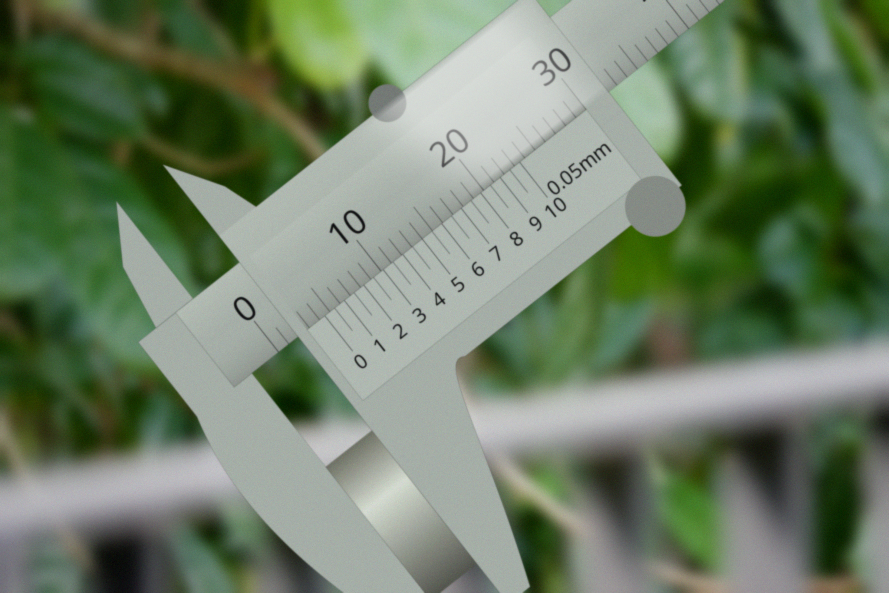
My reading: 4.5 (mm)
